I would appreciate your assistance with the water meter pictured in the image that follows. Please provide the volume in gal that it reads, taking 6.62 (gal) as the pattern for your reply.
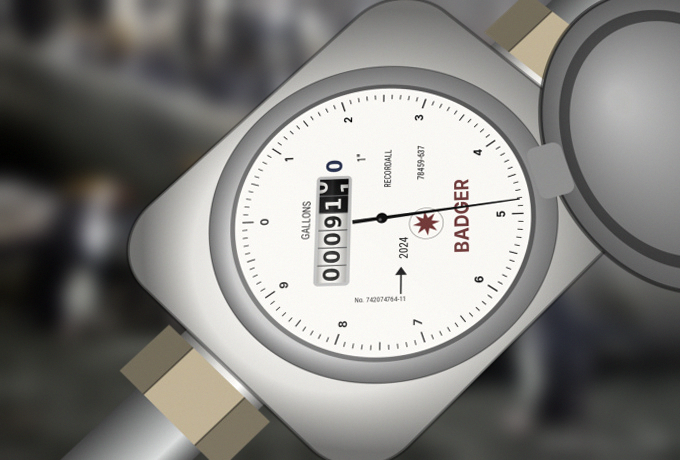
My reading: 9104.8 (gal)
